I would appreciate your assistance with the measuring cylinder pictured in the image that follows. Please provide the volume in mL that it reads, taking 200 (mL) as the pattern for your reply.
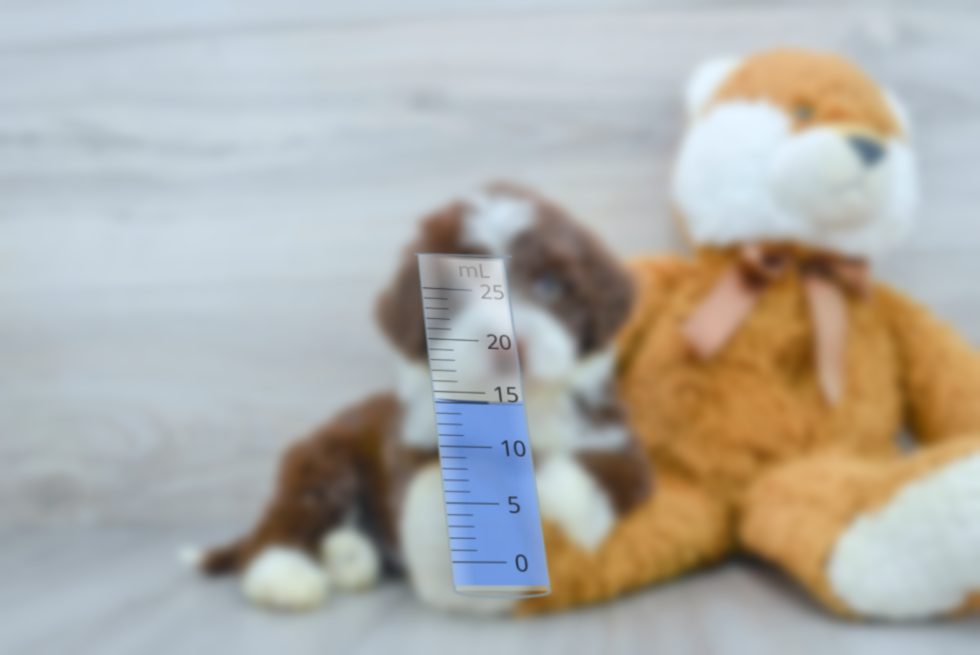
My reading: 14 (mL)
